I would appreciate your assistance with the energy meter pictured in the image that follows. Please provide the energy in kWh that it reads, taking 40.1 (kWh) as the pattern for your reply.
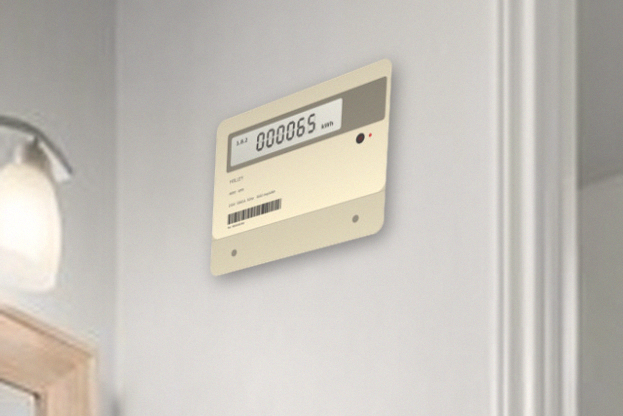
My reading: 65 (kWh)
